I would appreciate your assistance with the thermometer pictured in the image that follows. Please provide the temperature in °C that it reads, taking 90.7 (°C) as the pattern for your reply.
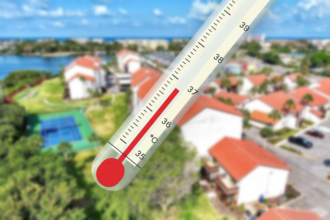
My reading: 36.8 (°C)
